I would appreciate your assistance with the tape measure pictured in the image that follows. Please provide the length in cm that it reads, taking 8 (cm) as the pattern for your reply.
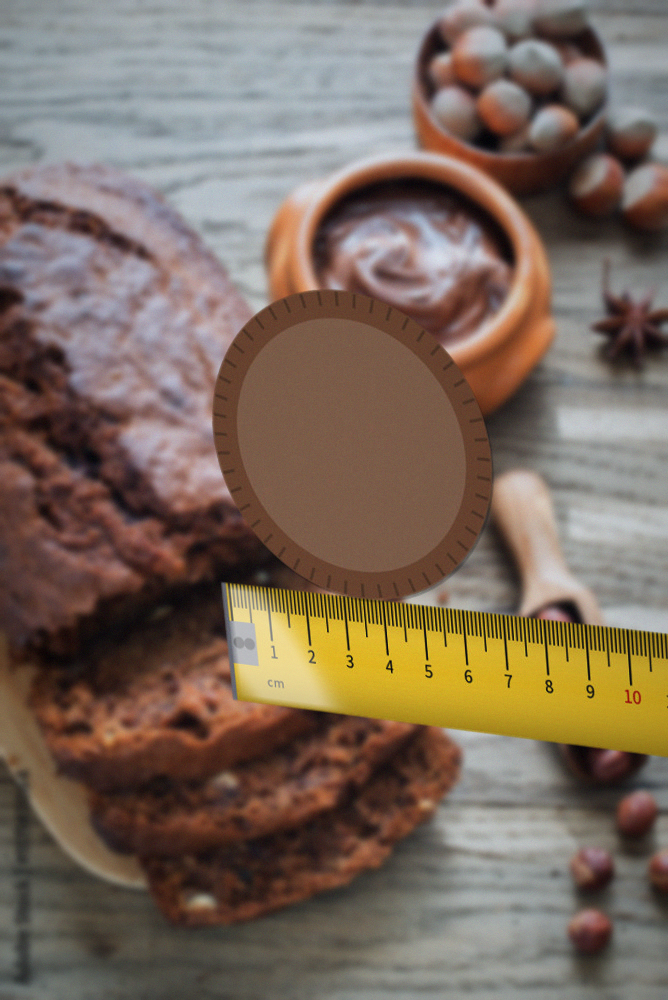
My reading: 7 (cm)
